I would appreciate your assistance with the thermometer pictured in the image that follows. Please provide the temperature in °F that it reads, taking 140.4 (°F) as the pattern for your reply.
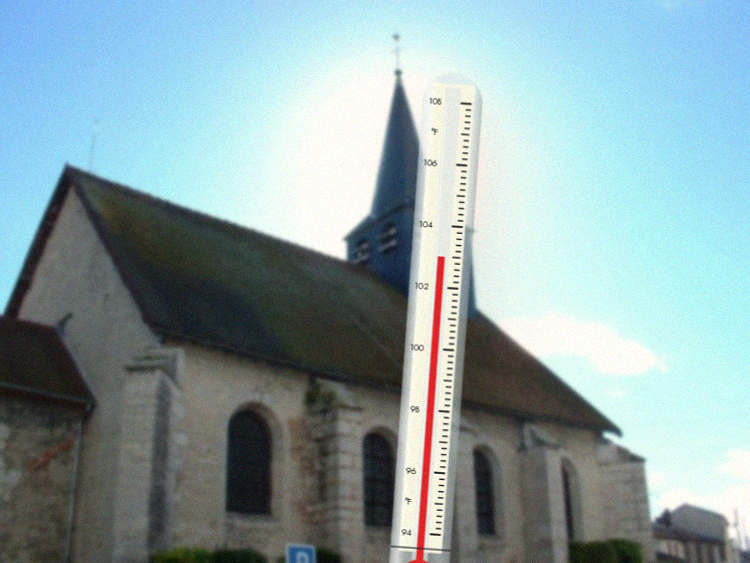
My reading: 103 (°F)
